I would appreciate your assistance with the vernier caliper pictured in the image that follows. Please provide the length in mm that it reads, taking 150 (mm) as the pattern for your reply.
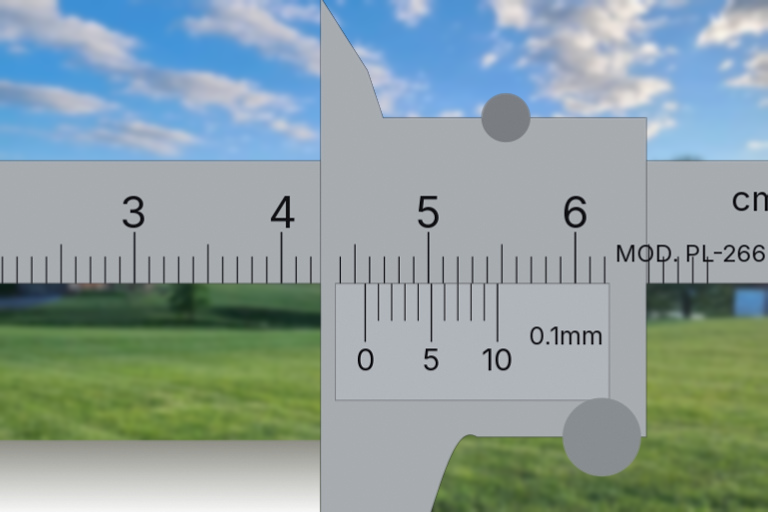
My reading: 45.7 (mm)
